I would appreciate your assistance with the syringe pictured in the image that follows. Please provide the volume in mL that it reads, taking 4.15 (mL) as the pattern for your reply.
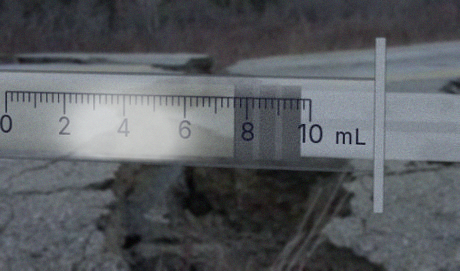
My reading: 7.6 (mL)
